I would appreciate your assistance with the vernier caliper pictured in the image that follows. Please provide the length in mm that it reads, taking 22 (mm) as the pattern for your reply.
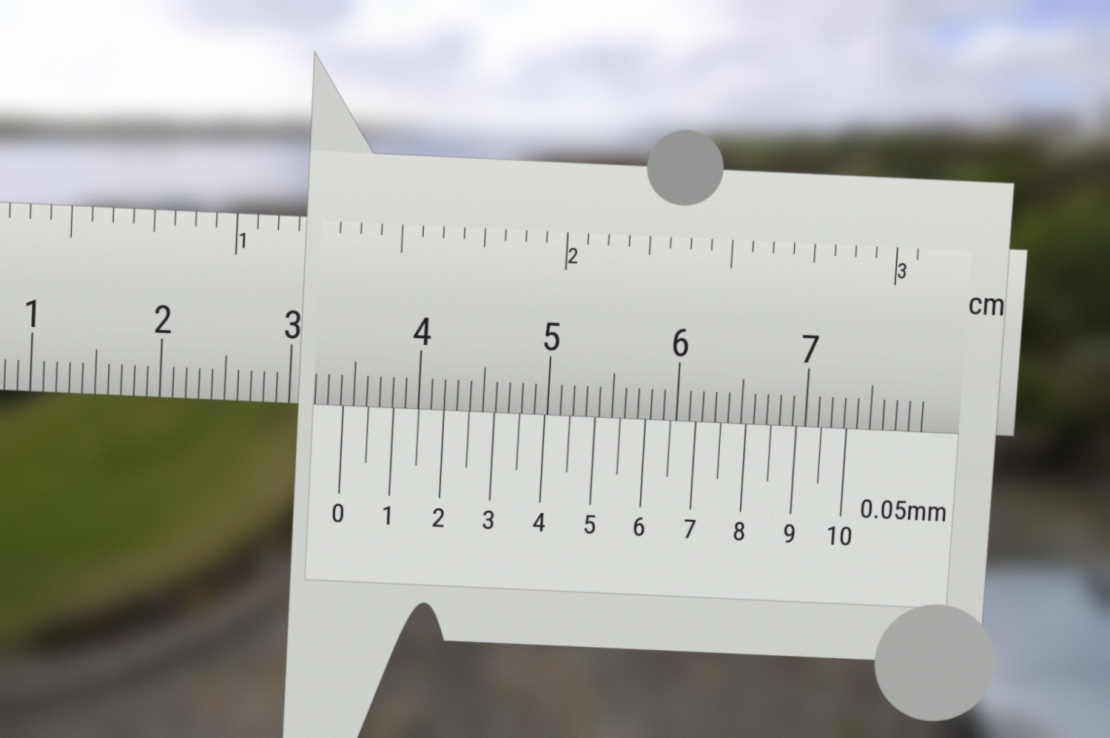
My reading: 34.2 (mm)
